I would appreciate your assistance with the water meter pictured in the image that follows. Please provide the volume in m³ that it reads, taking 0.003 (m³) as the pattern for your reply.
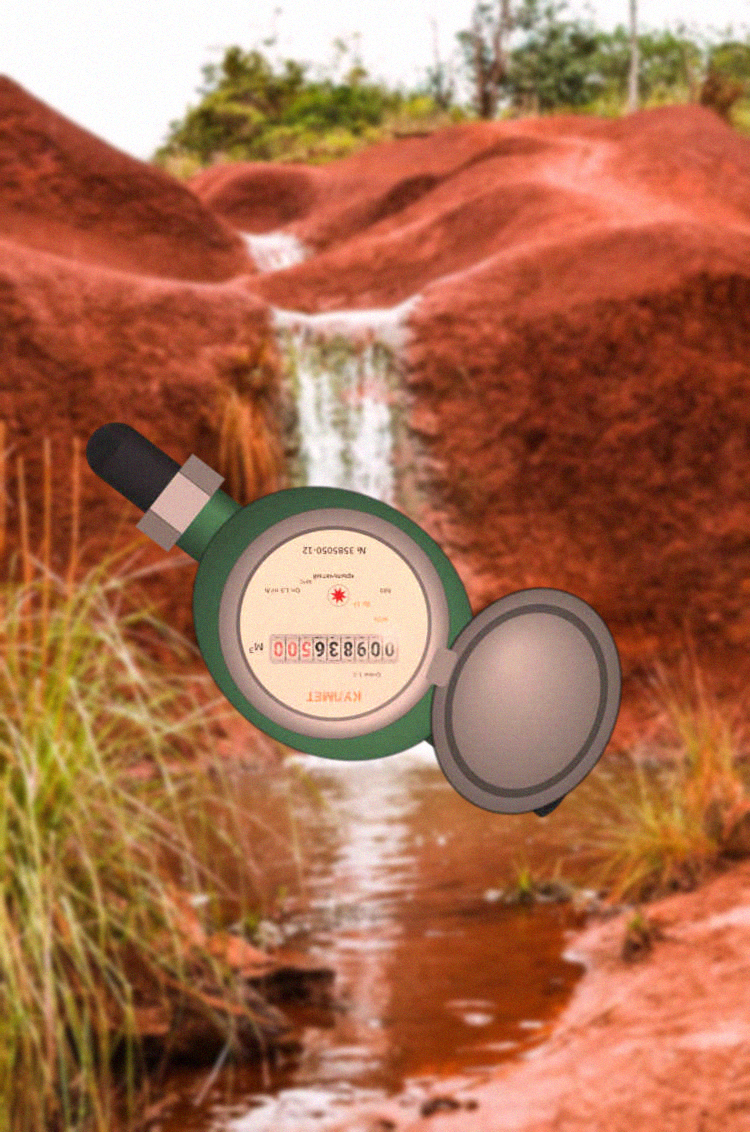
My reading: 9836.500 (m³)
